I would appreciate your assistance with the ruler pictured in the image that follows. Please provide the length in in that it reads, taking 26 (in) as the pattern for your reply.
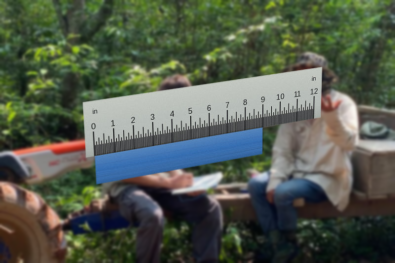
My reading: 9 (in)
